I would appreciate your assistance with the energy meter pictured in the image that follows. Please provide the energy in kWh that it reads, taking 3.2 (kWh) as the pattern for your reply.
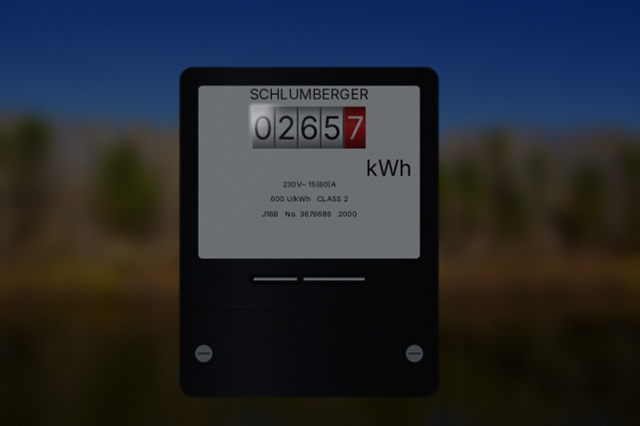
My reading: 265.7 (kWh)
